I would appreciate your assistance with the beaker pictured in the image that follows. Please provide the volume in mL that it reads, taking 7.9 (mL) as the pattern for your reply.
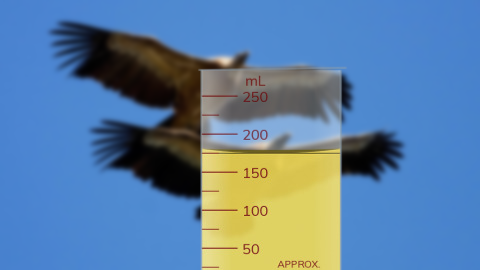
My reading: 175 (mL)
